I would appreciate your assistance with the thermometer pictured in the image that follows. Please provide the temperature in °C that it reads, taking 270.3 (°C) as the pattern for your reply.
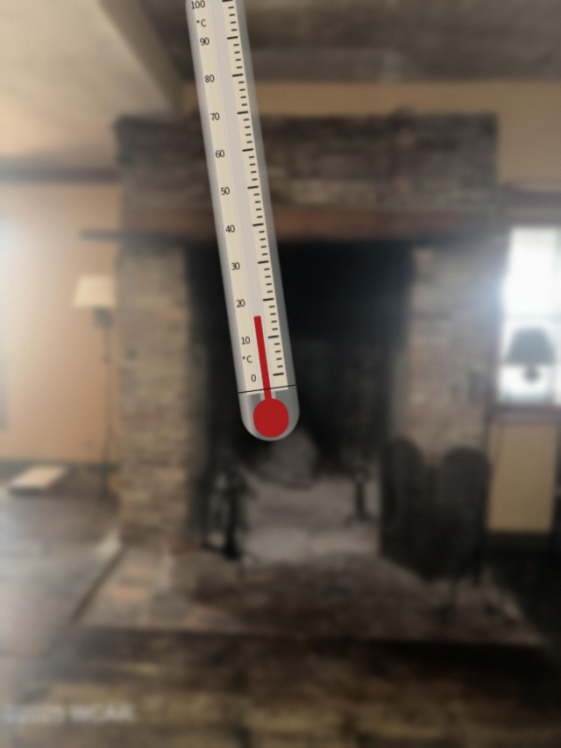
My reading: 16 (°C)
